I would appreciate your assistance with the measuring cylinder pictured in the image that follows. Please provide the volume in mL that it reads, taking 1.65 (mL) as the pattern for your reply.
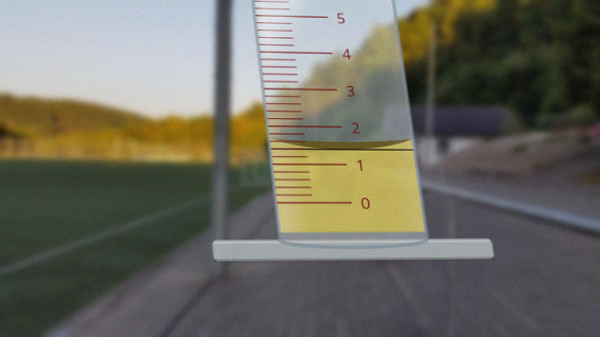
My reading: 1.4 (mL)
